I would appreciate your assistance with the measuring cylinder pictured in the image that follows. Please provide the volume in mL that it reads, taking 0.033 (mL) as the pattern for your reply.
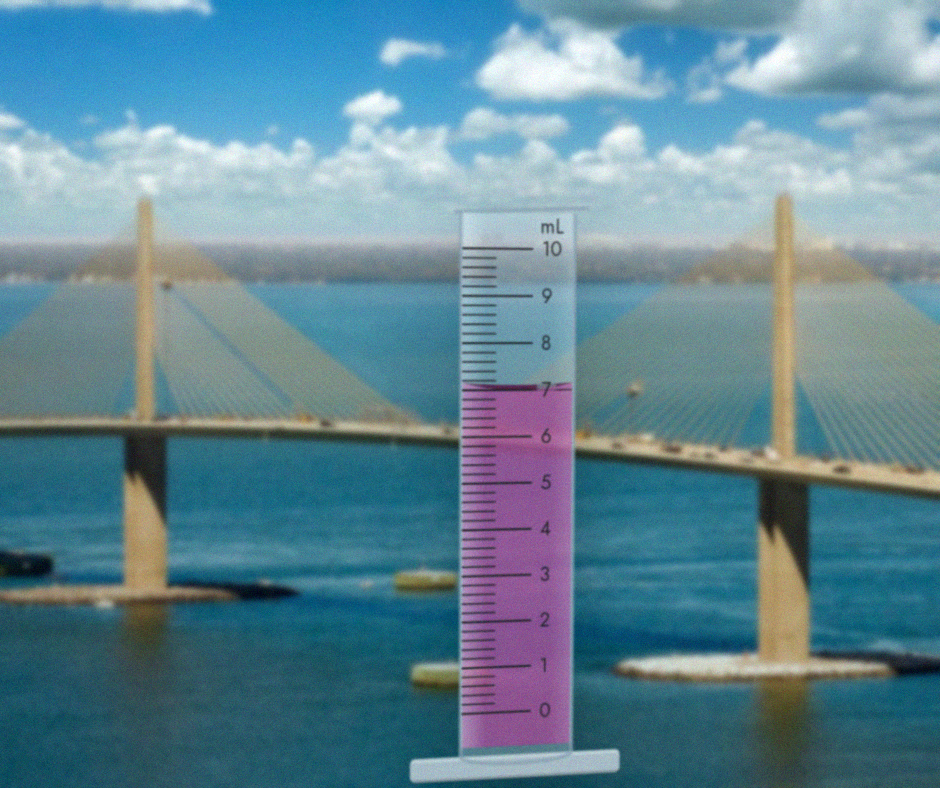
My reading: 7 (mL)
